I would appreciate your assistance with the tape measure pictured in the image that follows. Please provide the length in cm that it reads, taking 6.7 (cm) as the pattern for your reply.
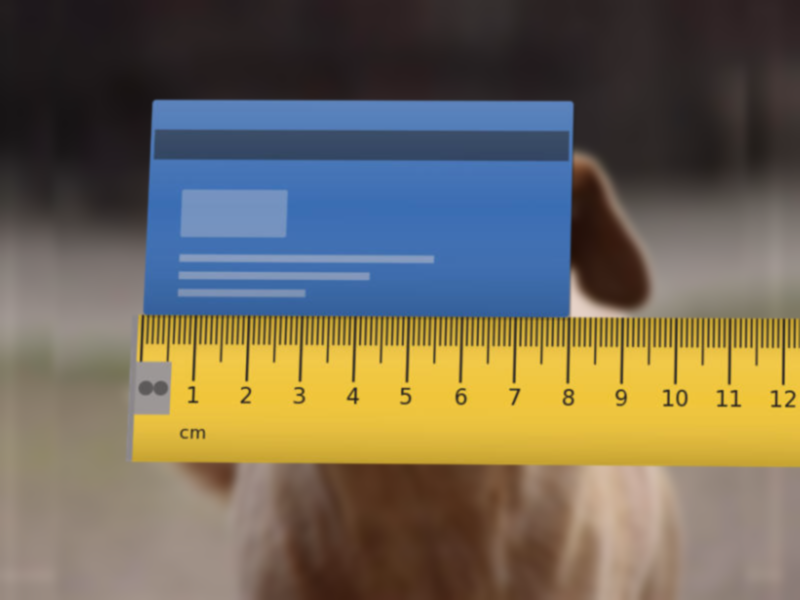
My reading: 8 (cm)
